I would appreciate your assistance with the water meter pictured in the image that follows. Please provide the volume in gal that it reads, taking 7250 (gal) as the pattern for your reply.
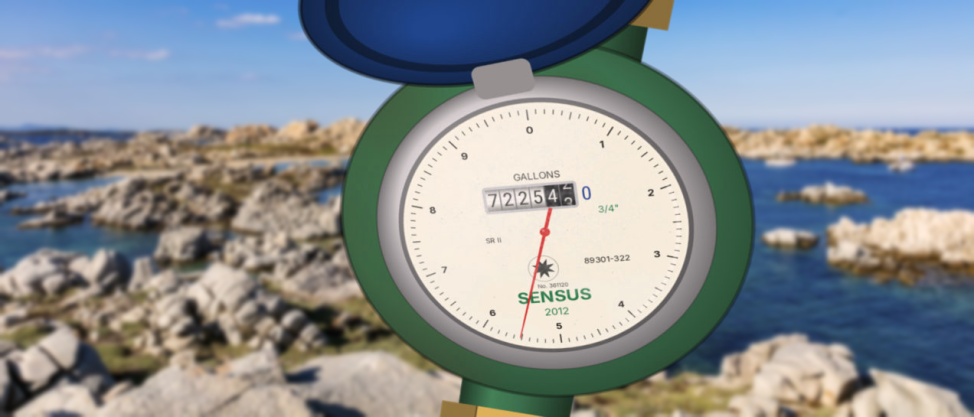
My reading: 7225425.5 (gal)
